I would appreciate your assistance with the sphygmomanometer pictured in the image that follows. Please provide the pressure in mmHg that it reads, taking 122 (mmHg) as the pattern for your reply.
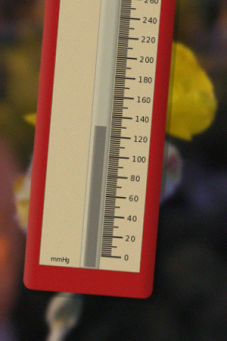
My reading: 130 (mmHg)
